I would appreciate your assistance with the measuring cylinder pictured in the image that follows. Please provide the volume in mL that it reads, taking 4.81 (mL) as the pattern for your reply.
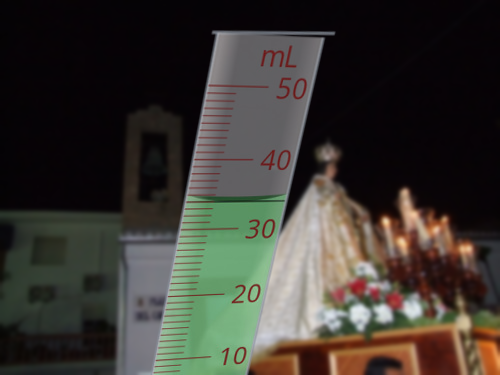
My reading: 34 (mL)
